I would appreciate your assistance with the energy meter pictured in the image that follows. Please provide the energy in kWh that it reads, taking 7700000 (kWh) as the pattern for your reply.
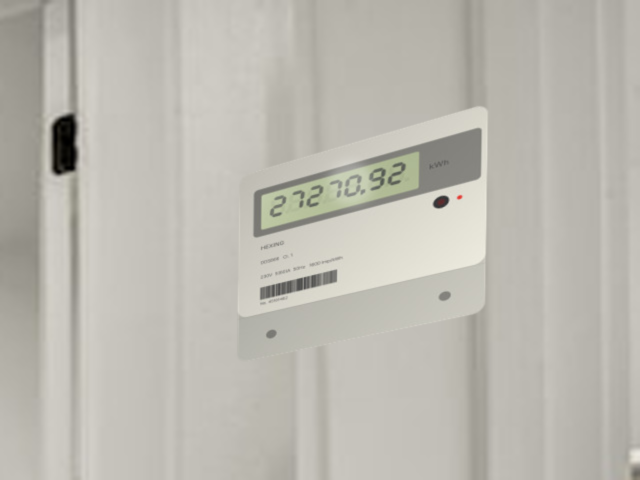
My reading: 27270.92 (kWh)
